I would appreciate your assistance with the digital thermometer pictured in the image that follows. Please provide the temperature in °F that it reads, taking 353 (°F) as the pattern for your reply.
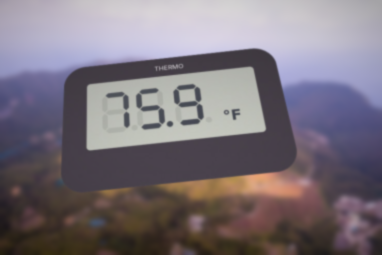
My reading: 75.9 (°F)
